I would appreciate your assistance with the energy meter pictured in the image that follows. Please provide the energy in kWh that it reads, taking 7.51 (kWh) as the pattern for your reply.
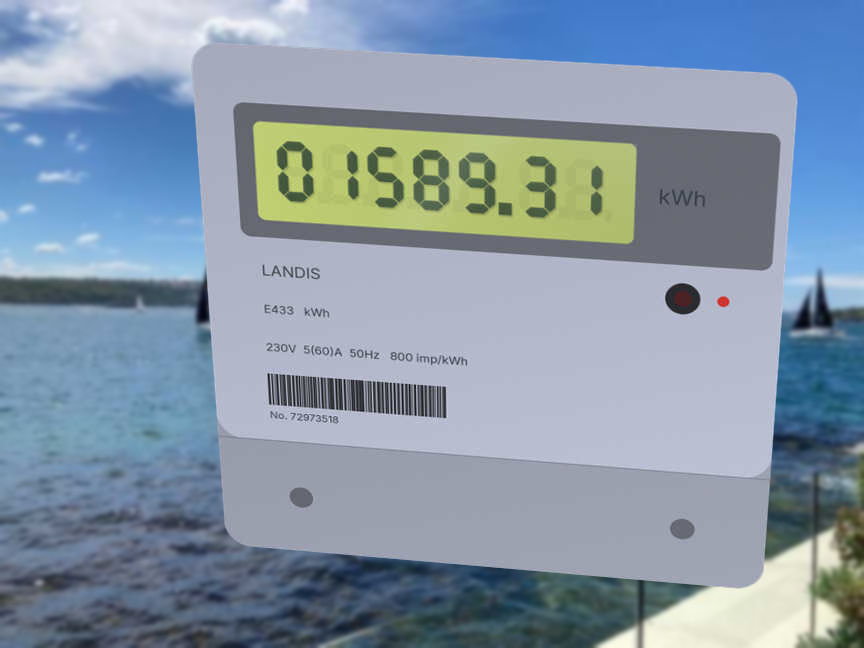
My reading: 1589.31 (kWh)
